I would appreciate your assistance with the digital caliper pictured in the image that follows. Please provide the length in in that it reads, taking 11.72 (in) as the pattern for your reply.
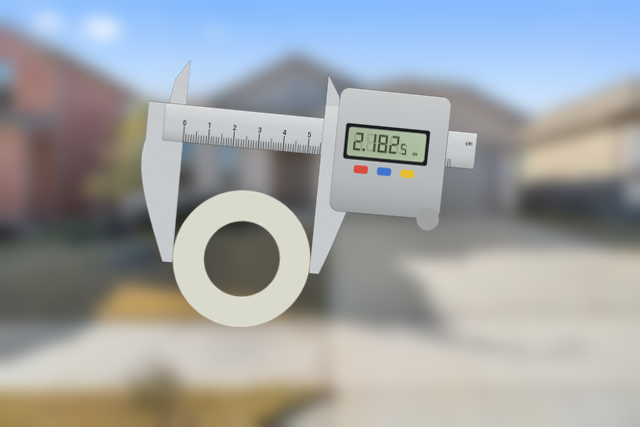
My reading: 2.1825 (in)
